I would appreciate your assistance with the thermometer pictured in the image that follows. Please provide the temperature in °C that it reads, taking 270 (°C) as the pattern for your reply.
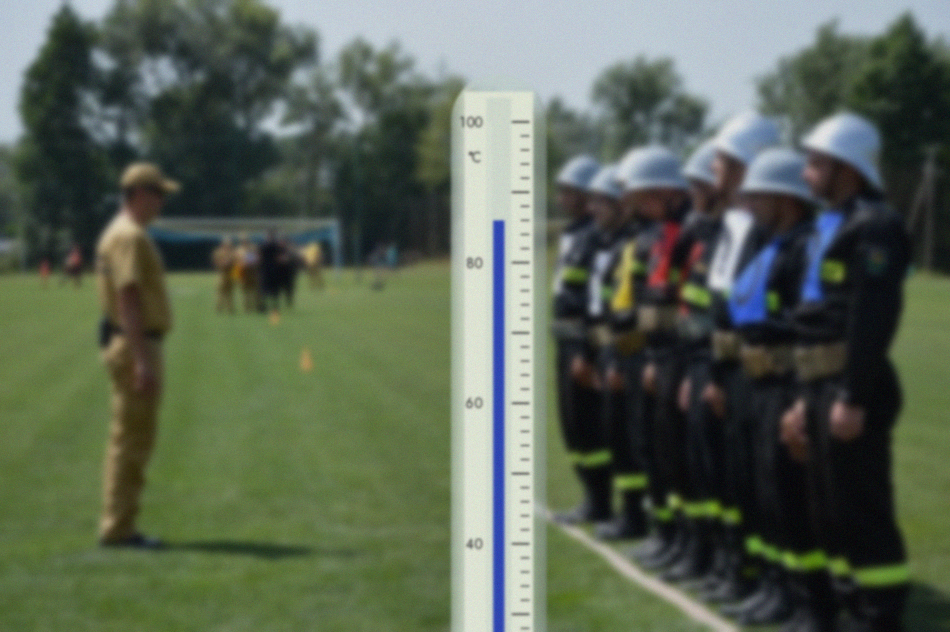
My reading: 86 (°C)
